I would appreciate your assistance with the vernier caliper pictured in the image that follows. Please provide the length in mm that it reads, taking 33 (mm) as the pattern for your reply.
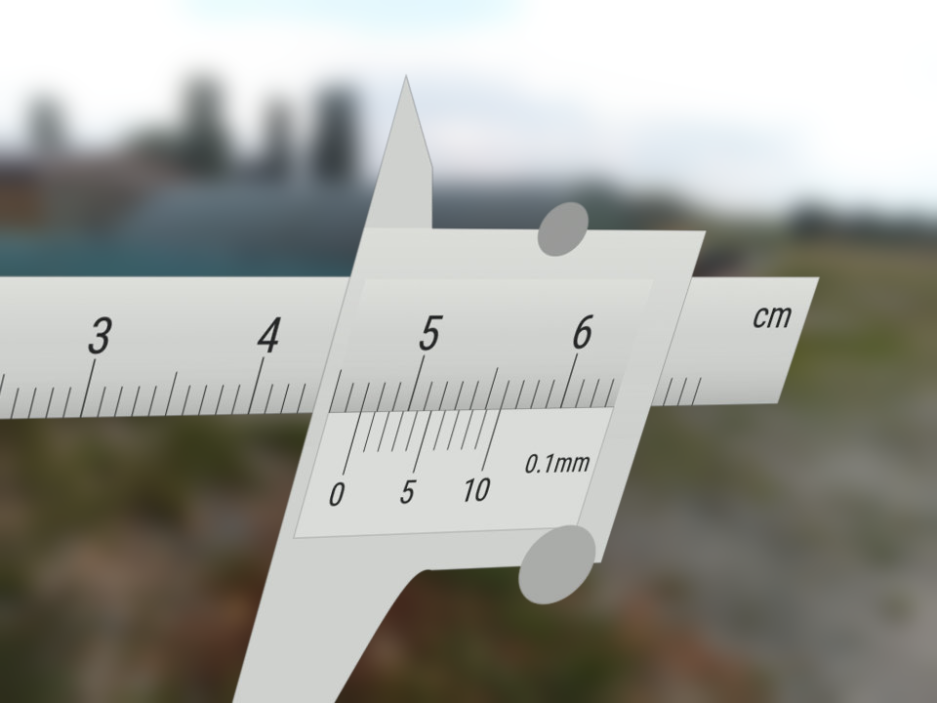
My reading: 47.0 (mm)
